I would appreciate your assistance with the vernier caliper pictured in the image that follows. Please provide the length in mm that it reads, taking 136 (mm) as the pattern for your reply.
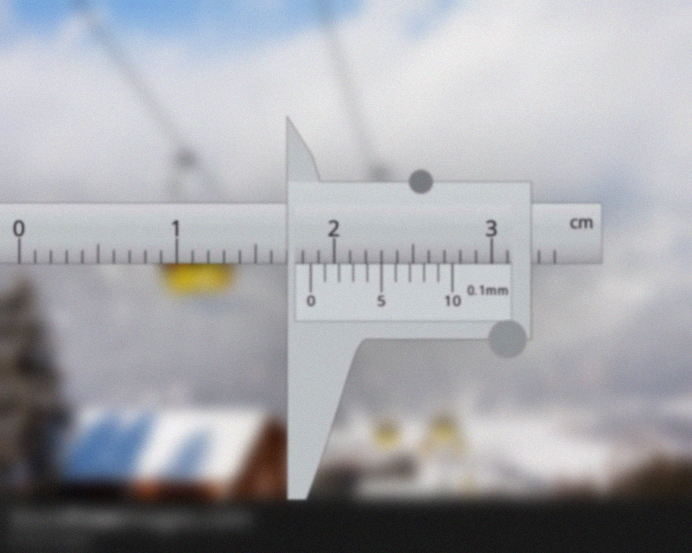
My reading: 18.5 (mm)
